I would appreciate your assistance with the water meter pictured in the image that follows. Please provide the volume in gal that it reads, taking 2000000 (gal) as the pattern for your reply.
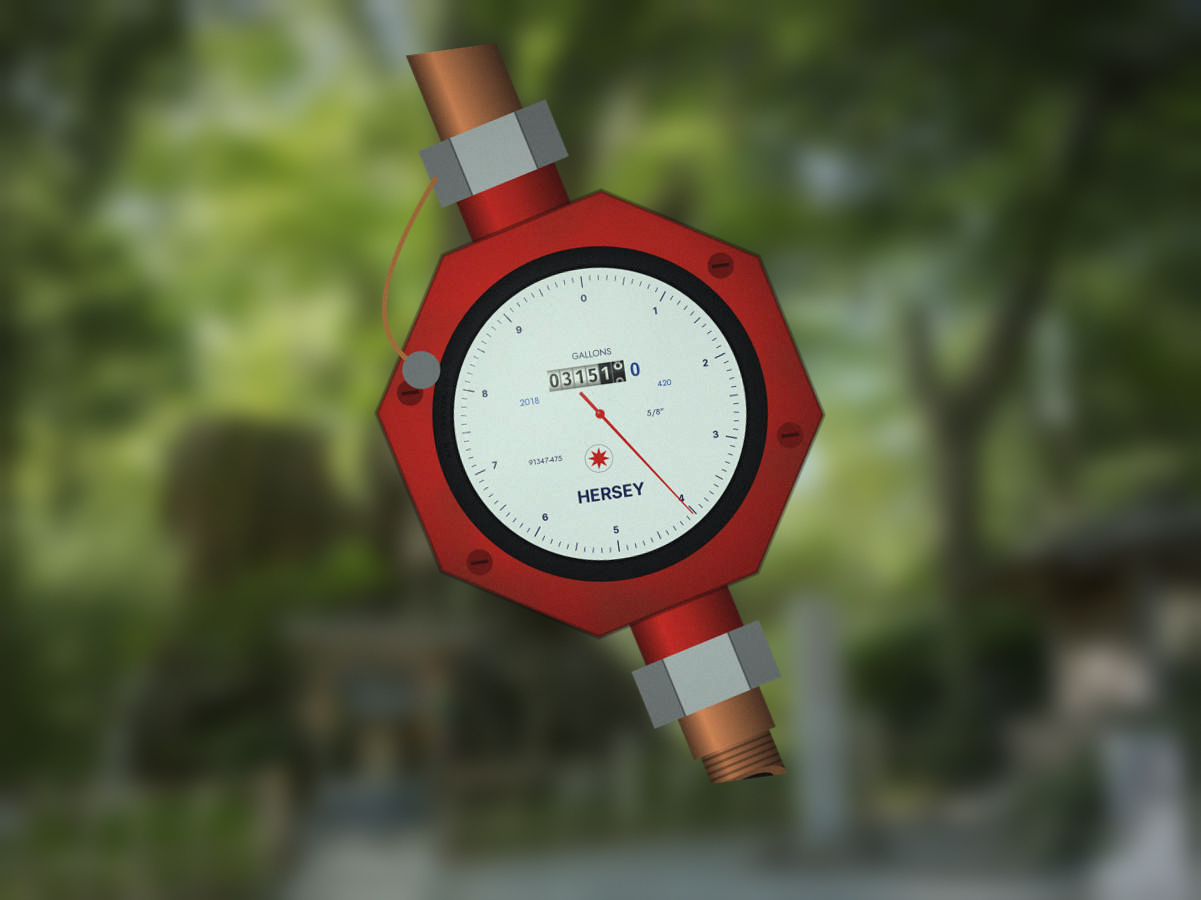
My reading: 315184.0 (gal)
